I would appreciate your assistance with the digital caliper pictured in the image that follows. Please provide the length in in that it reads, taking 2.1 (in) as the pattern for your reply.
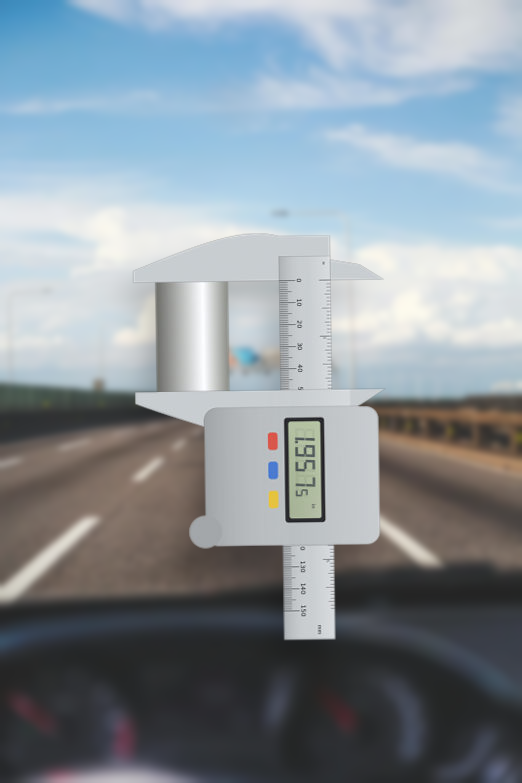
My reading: 1.9575 (in)
